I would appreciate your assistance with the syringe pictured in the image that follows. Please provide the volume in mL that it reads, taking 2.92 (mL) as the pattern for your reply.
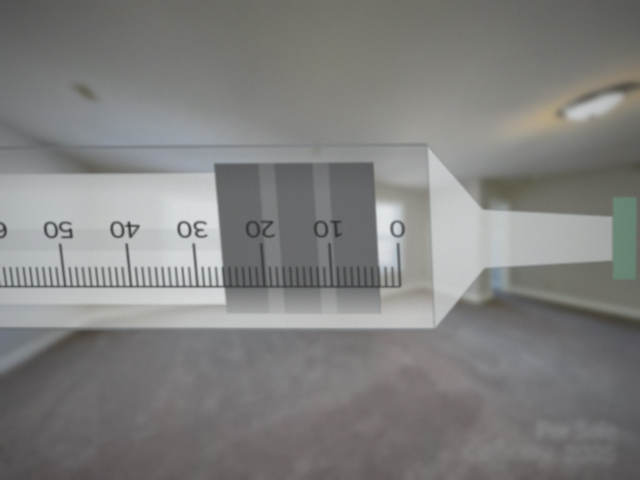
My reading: 3 (mL)
